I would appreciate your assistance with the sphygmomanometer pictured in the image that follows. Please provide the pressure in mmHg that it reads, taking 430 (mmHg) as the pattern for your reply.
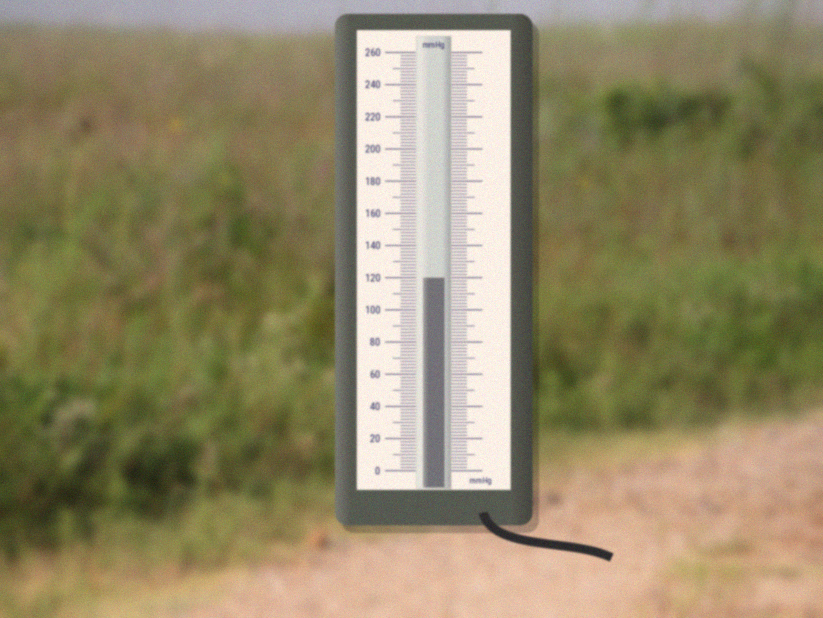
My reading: 120 (mmHg)
